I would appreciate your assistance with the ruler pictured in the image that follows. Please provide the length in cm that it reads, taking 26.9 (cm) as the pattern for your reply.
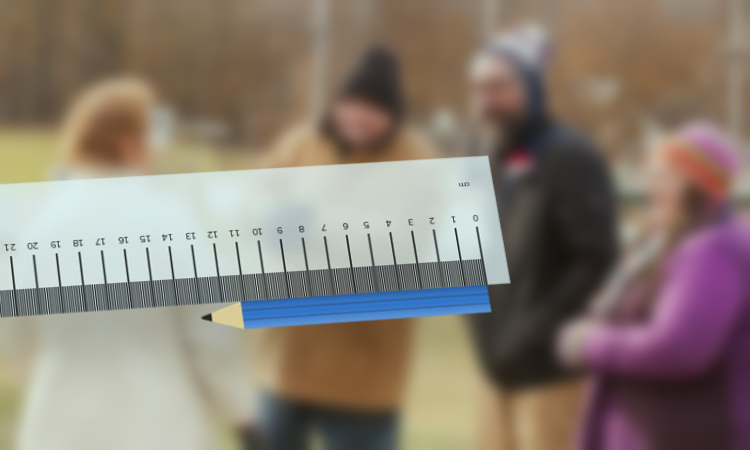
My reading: 13 (cm)
